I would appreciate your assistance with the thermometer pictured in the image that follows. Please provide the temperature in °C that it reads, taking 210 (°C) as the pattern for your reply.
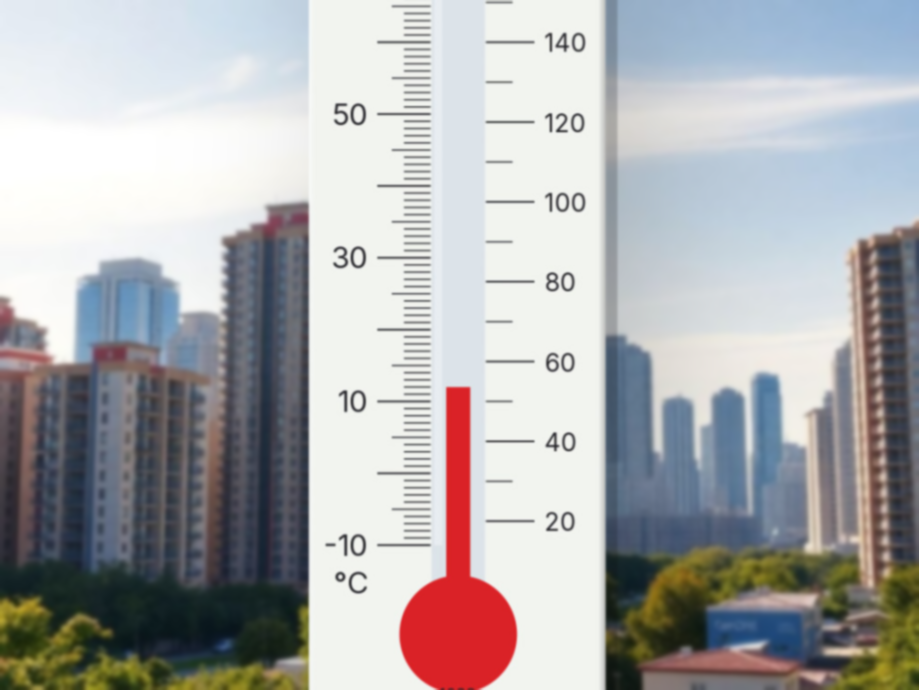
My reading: 12 (°C)
